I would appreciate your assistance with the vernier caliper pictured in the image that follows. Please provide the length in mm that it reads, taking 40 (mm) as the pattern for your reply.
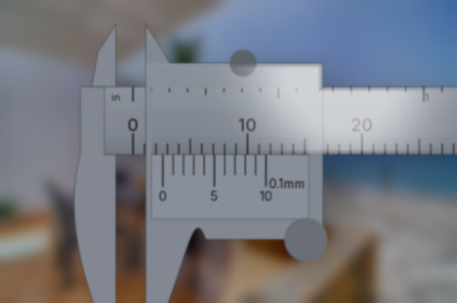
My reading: 2.6 (mm)
